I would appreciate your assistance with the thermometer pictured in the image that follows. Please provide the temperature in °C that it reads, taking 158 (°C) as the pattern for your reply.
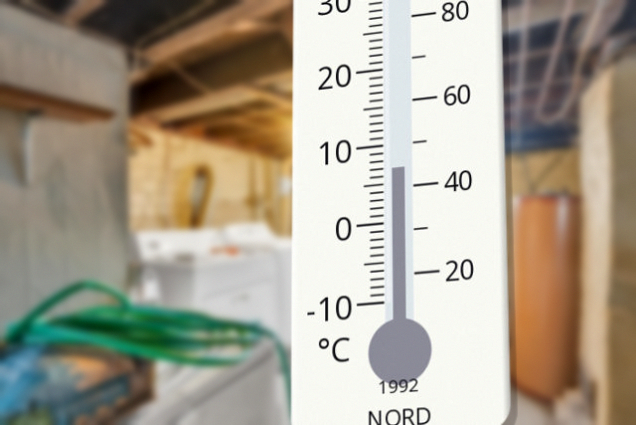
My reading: 7 (°C)
